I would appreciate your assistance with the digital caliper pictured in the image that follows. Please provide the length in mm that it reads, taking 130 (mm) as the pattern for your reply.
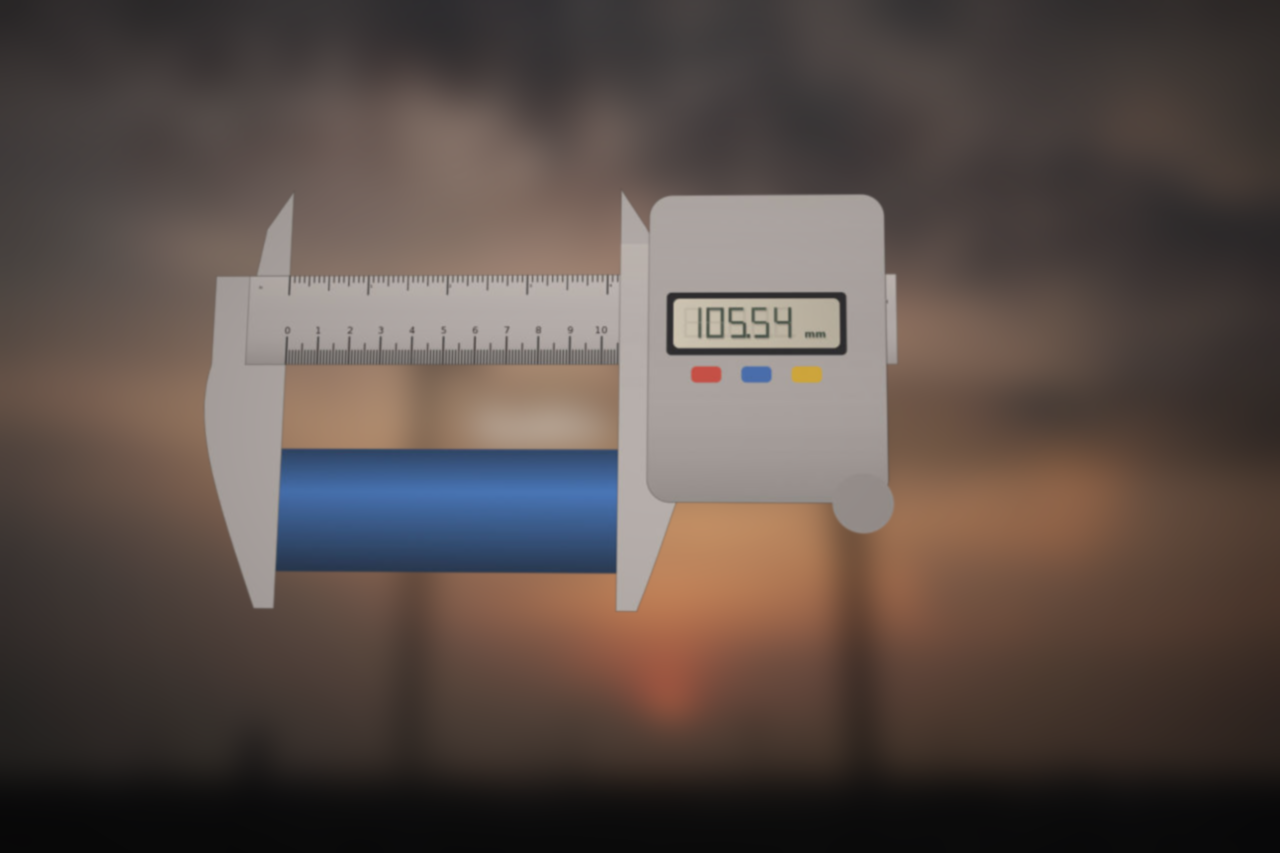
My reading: 105.54 (mm)
